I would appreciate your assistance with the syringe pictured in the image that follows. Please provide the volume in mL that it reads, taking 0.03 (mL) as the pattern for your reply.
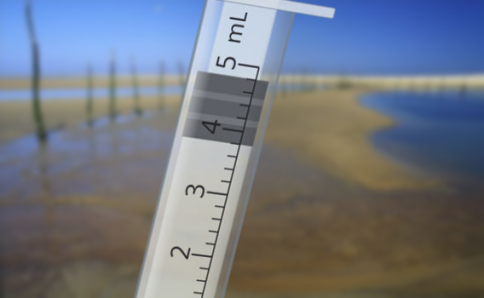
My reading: 3.8 (mL)
